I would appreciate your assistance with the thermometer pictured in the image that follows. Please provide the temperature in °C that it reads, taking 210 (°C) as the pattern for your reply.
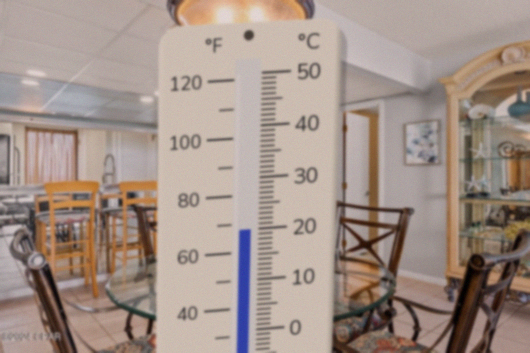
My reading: 20 (°C)
